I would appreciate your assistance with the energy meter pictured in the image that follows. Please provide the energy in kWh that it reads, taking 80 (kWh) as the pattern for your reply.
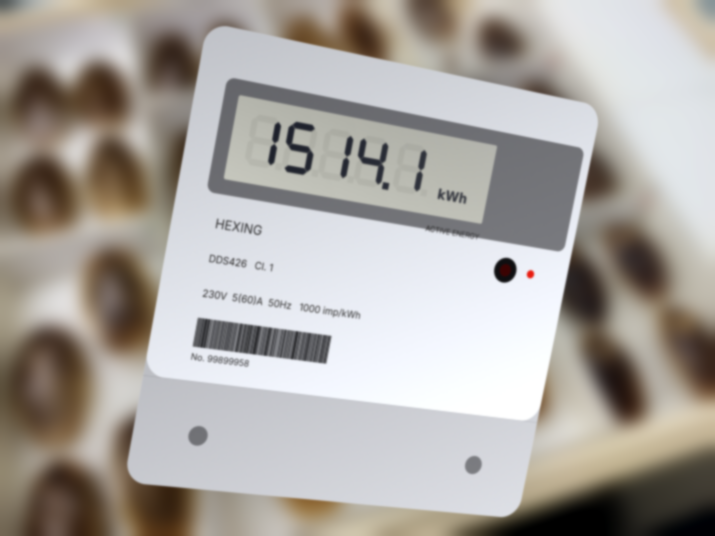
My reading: 1514.1 (kWh)
